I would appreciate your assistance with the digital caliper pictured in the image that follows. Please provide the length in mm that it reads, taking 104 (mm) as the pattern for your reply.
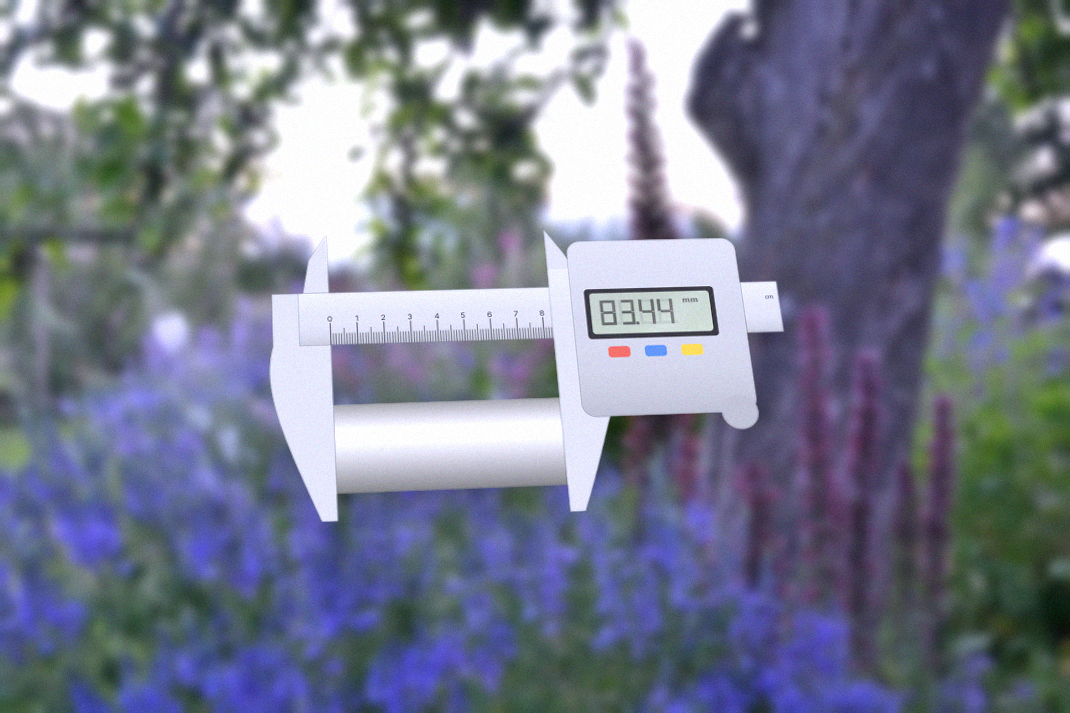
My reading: 83.44 (mm)
